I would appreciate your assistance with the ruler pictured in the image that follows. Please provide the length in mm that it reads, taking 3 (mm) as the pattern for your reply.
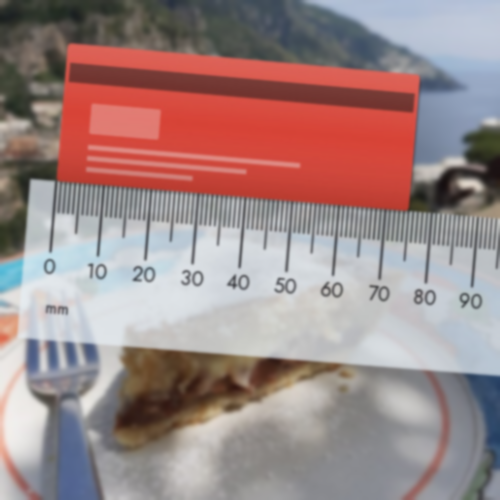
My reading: 75 (mm)
